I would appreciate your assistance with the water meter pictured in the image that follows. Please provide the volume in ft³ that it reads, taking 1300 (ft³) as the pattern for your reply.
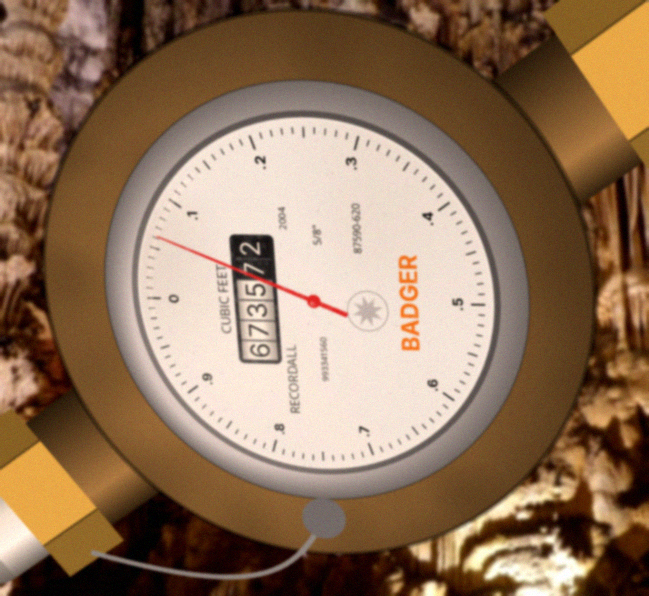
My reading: 673572.06 (ft³)
